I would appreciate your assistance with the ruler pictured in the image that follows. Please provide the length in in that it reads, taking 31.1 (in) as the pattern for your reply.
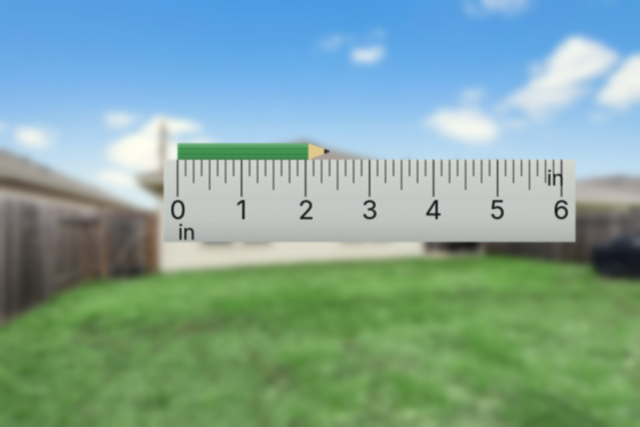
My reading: 2.375 (in)
